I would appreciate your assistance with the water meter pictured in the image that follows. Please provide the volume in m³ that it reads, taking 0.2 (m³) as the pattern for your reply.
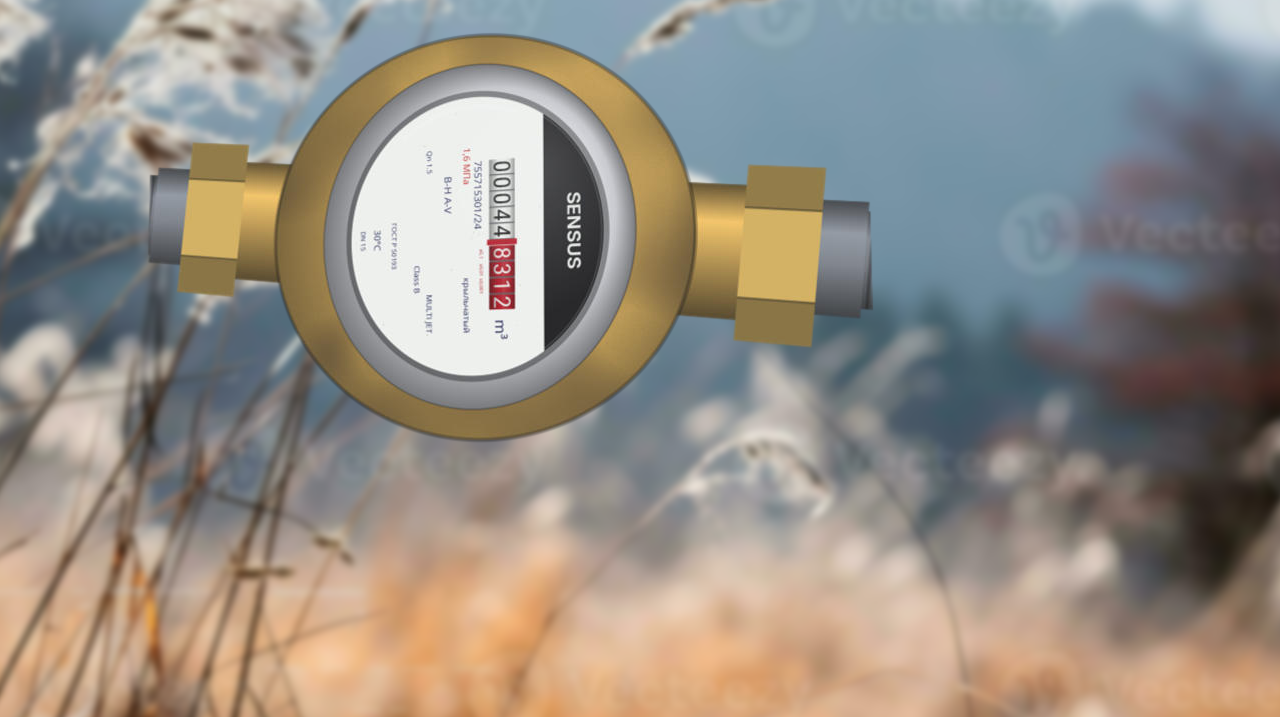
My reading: 44.8312 (m³)
